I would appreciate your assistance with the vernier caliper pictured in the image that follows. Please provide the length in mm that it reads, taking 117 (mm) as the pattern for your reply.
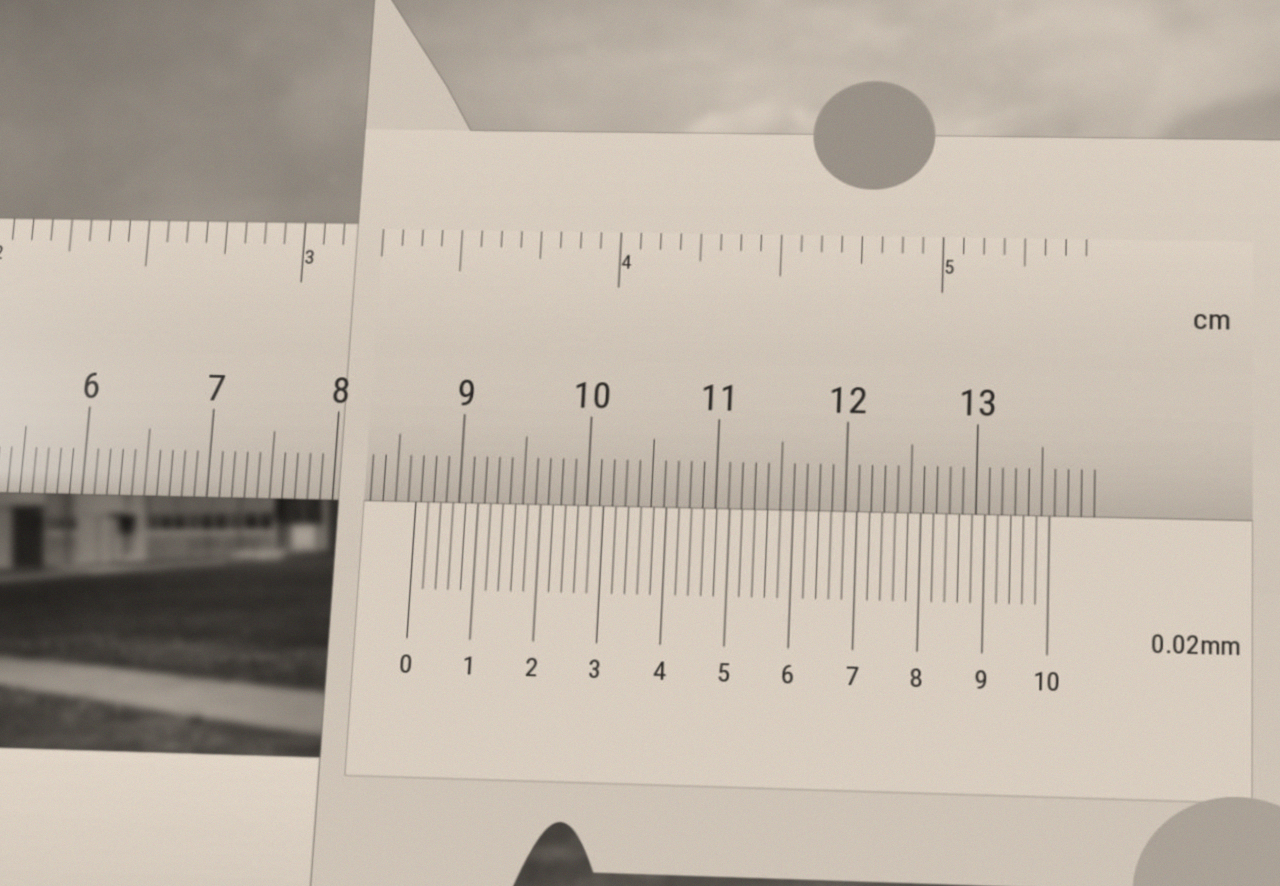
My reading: 86.6 (mm)
